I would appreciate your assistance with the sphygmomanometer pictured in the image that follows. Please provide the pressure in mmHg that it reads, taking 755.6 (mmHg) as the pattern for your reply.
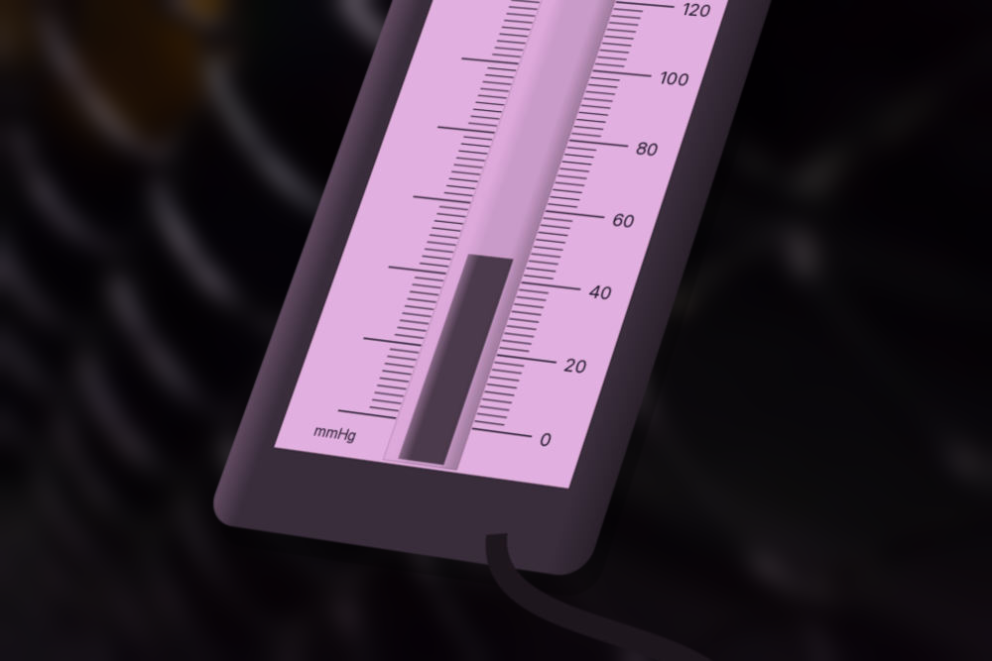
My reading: 46 (mmHg)
